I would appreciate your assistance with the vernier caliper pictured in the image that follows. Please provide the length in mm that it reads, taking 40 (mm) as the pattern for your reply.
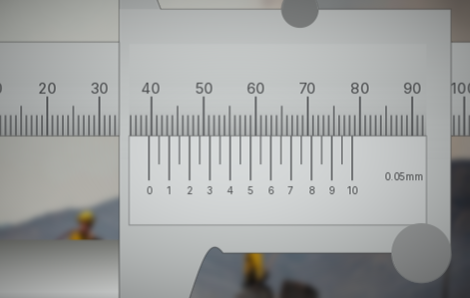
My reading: 39.5 (mm)
